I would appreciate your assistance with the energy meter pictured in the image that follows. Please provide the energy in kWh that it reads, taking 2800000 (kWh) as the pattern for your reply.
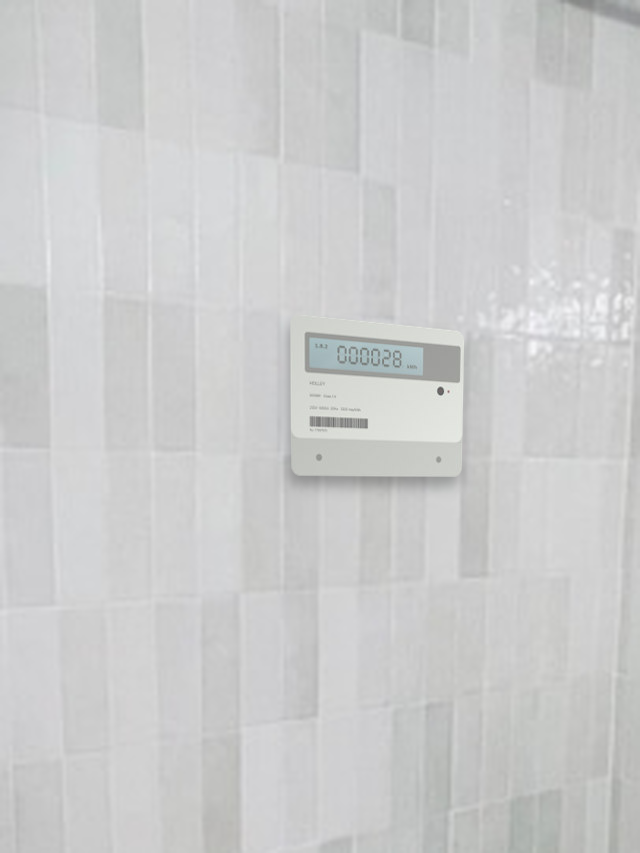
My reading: 28 (kWh)
